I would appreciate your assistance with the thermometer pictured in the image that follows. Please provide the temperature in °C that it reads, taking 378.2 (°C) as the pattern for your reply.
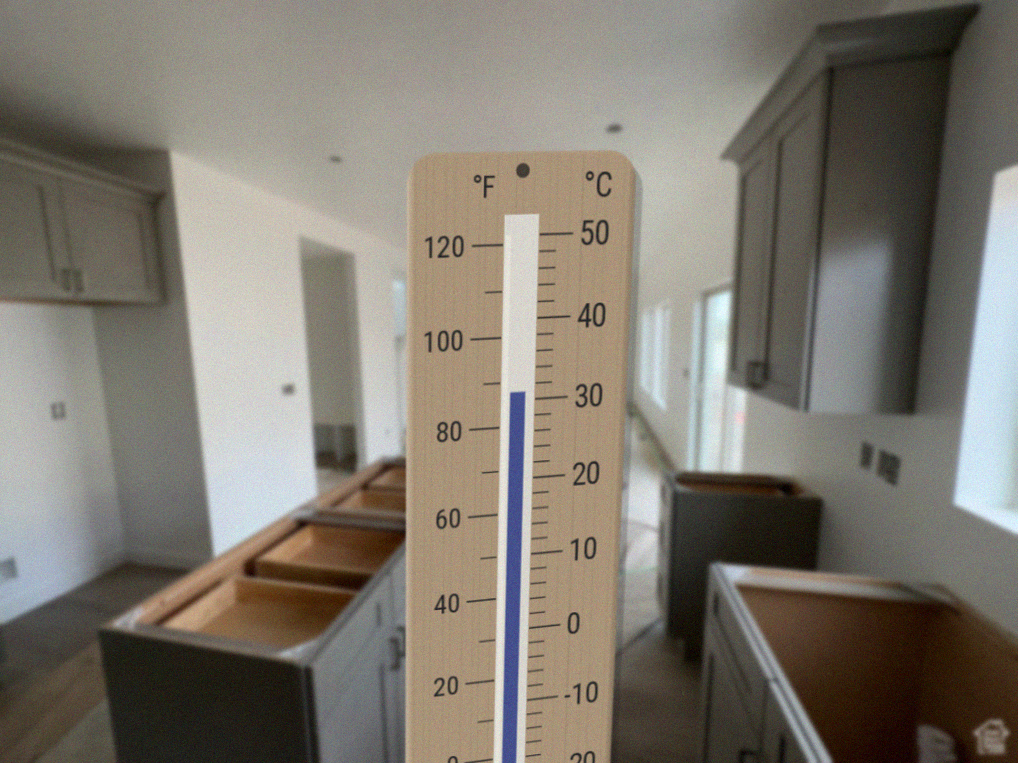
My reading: 31 (°C)
